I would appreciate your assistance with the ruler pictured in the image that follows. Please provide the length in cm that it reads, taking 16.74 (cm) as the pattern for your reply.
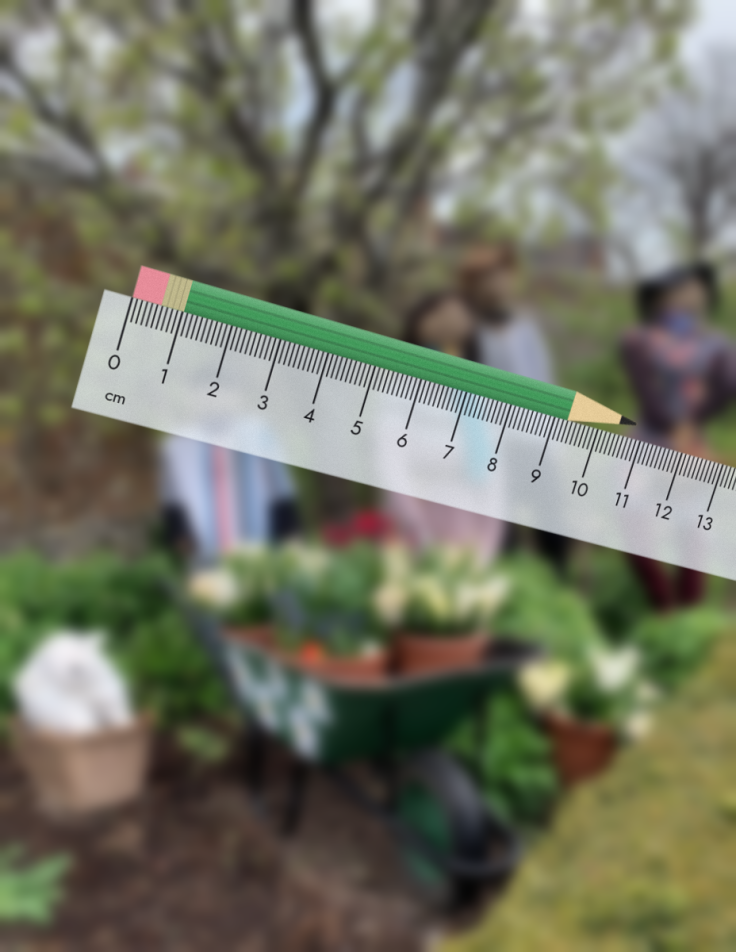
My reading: 10.8 (cm)
